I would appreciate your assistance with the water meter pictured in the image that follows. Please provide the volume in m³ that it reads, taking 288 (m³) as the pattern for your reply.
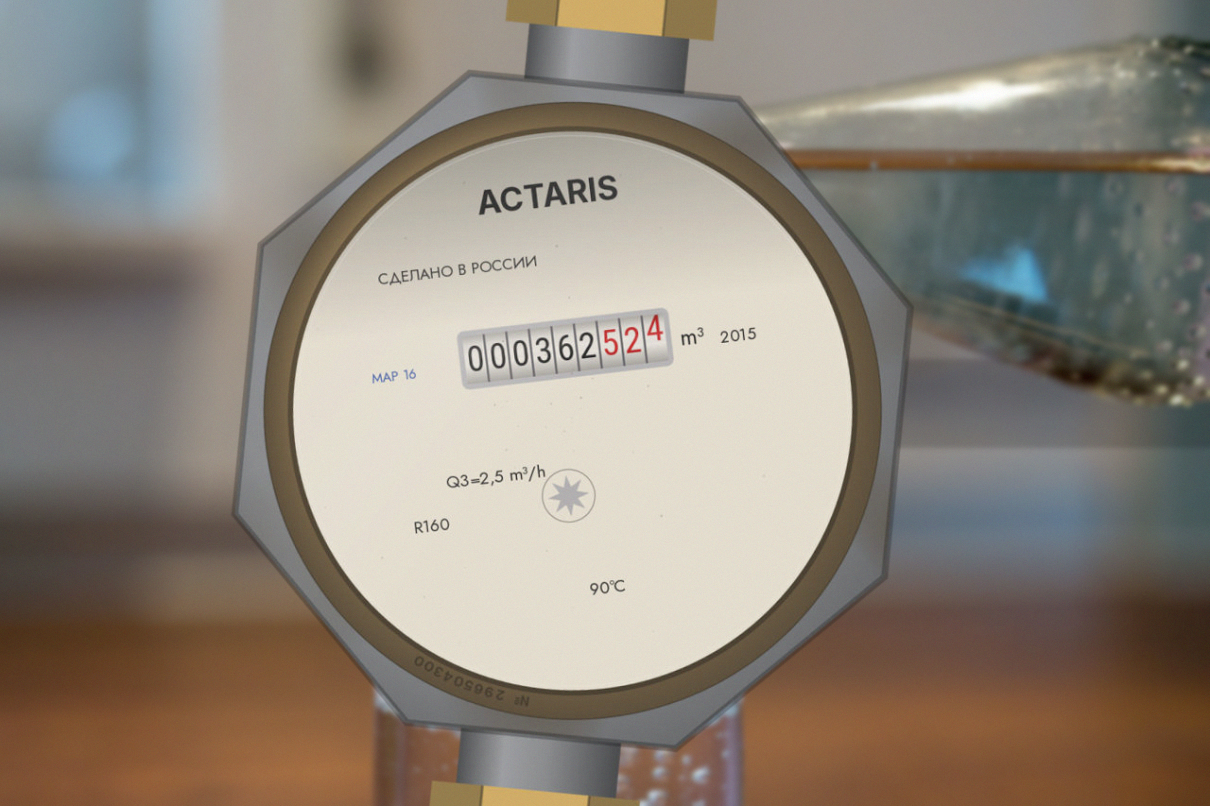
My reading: 362.524 (m³)
